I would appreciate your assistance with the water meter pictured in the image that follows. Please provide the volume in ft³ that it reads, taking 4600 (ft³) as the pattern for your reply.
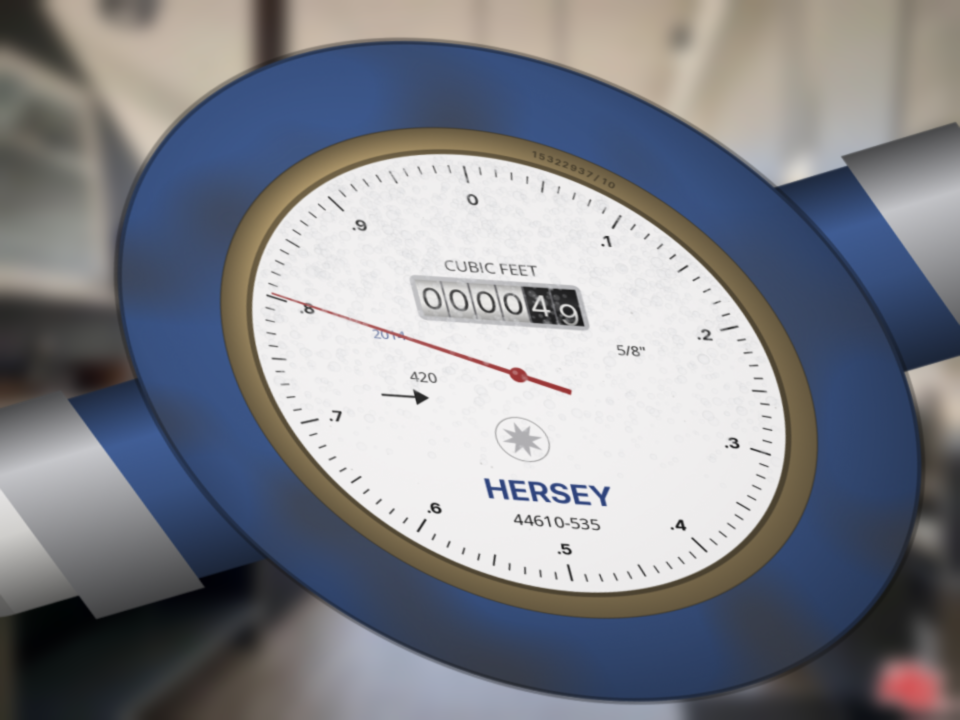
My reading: 48.80 (ft³)
